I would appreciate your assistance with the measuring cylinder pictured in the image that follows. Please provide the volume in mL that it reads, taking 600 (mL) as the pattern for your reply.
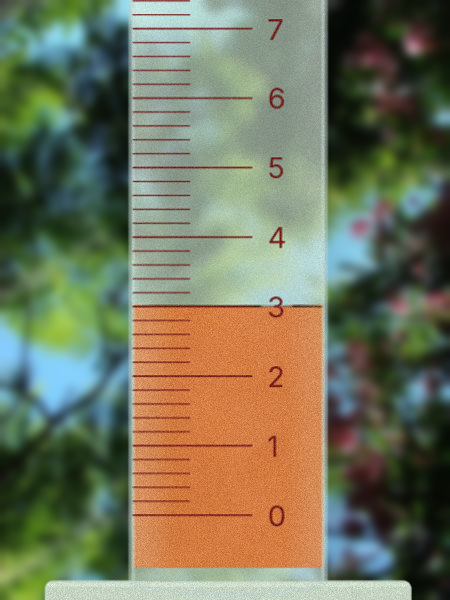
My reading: 3 (mL)
